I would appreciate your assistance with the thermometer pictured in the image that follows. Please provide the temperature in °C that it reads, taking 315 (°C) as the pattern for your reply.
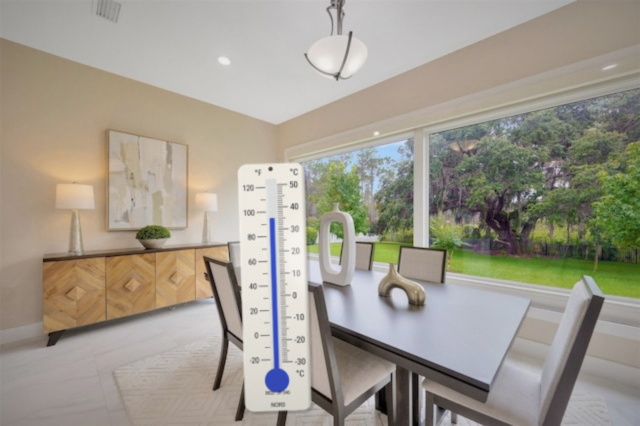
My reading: 35 (°C)
